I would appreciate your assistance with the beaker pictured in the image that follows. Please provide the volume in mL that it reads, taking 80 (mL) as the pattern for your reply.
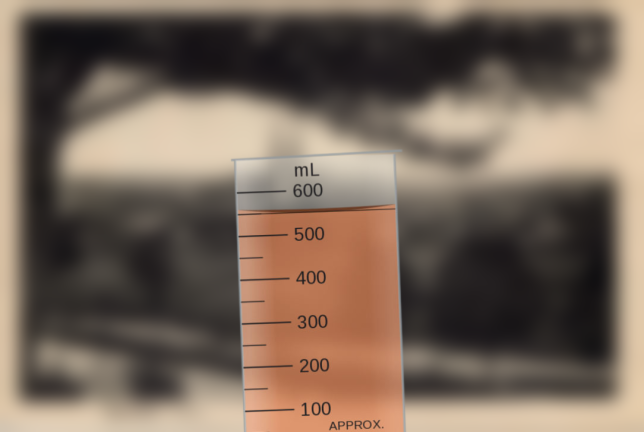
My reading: 550 (mL)
